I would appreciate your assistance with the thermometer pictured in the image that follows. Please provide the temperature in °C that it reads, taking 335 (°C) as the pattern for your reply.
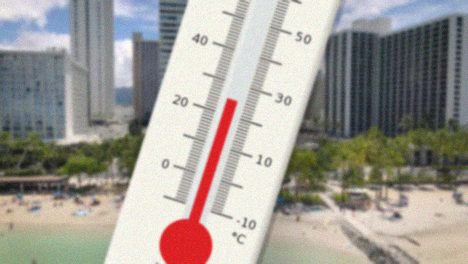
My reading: 25 (°C)
